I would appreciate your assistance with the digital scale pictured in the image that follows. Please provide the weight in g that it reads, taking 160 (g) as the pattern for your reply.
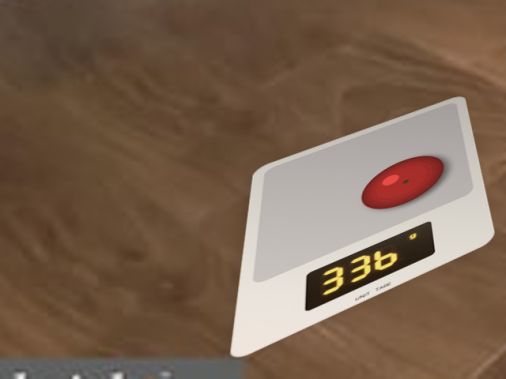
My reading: 336 (g)
